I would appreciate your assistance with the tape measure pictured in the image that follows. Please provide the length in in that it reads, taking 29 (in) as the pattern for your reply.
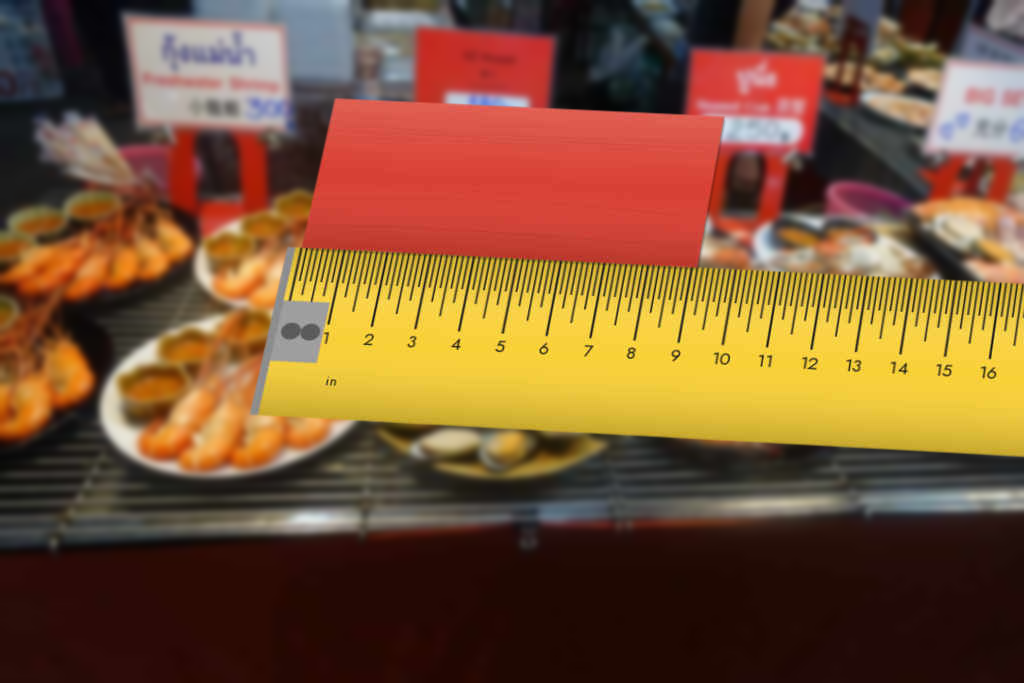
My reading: 9.125 (in)
